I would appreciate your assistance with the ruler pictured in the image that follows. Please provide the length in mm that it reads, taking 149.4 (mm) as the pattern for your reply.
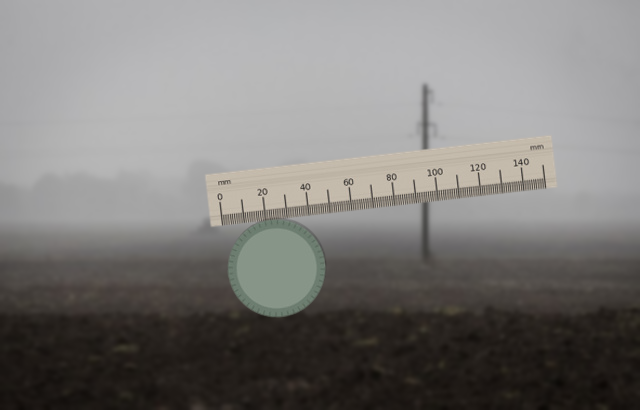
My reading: 45 (mm)
